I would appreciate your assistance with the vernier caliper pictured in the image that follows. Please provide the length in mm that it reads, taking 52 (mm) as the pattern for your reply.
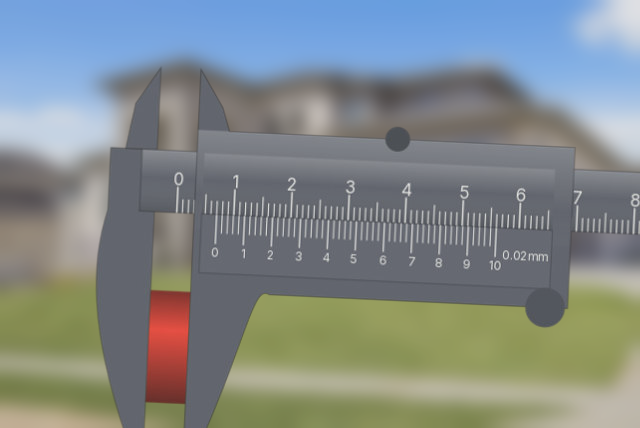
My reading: 7.0 (mm)
